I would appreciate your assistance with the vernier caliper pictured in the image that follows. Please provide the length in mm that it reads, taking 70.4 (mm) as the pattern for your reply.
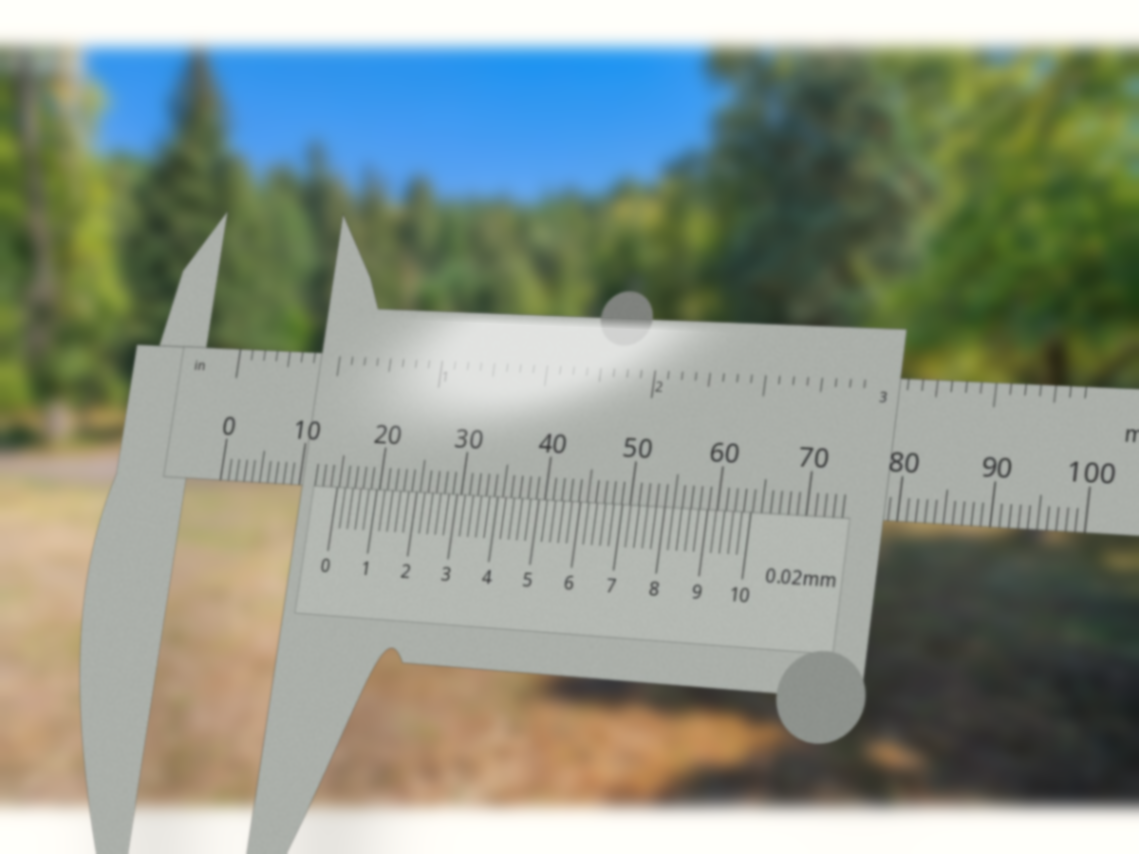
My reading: 14.8 (mm)
